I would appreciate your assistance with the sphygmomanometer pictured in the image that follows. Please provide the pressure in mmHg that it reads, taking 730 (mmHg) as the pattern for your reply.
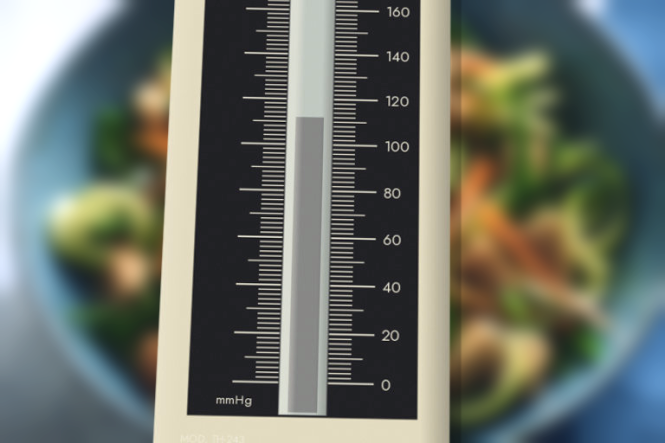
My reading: 112 (mmHg)
